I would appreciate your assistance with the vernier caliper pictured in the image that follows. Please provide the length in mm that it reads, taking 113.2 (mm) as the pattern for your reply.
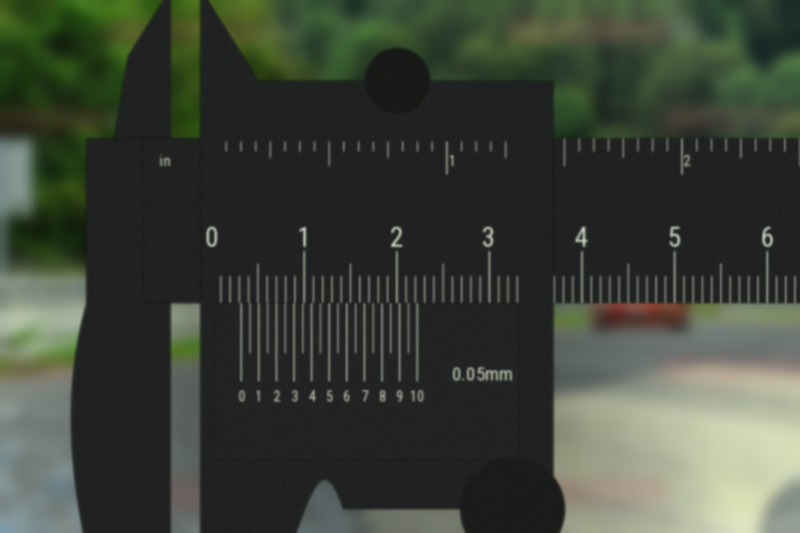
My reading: 3.2 (mm)
